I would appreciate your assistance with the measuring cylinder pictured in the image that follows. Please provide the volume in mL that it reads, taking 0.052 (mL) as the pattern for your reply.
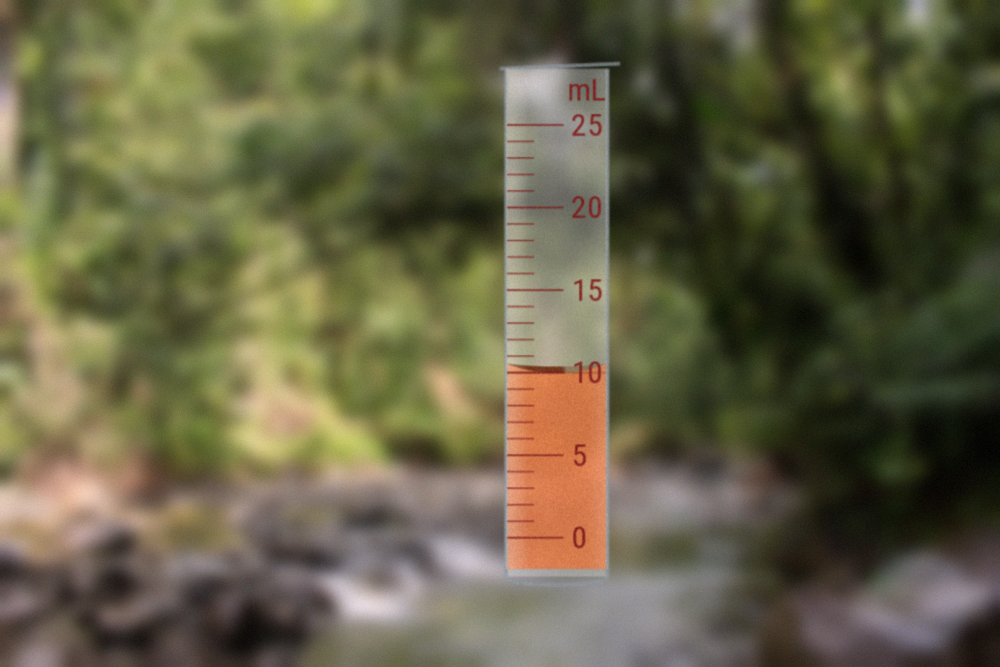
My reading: 10 (mL)
